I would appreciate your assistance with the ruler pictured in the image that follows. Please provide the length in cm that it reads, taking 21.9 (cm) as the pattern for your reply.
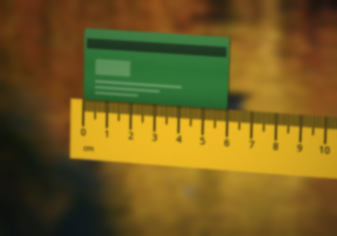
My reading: 6 (cm)
